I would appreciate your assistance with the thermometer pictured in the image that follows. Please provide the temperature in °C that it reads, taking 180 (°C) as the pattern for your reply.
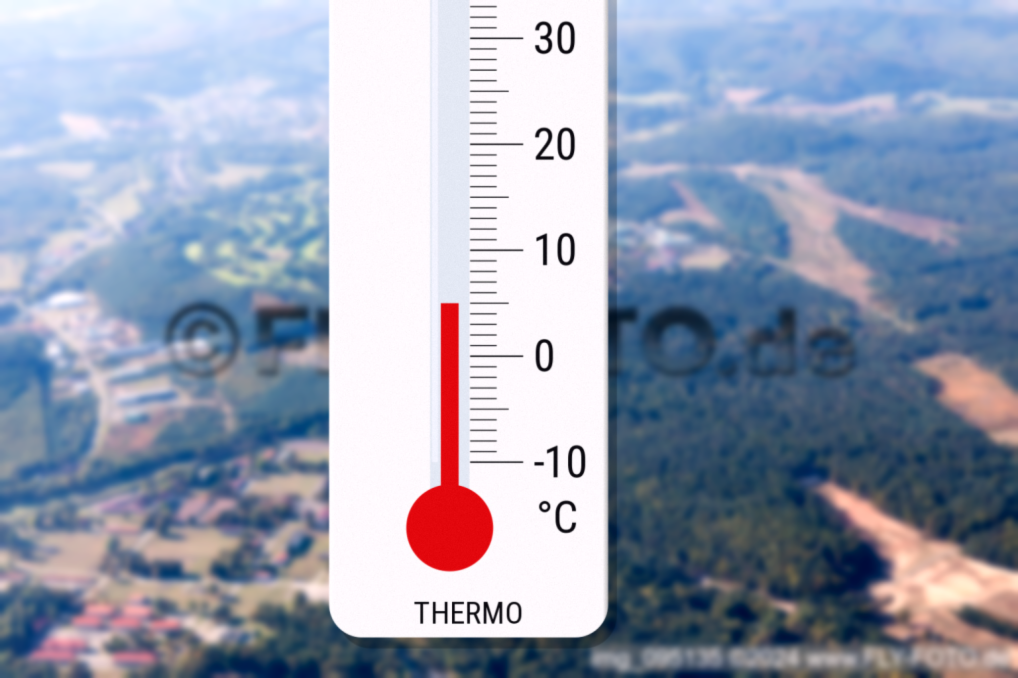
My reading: 5 (°C)
